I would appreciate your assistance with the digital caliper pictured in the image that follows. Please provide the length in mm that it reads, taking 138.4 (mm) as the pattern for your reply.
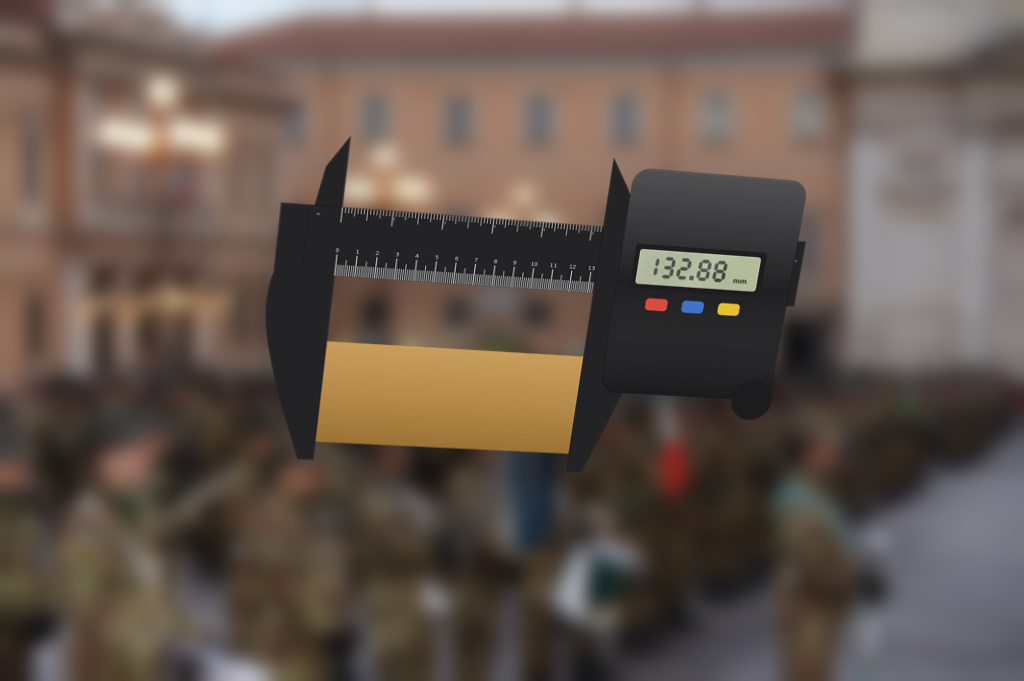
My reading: 132.88 (mm)
